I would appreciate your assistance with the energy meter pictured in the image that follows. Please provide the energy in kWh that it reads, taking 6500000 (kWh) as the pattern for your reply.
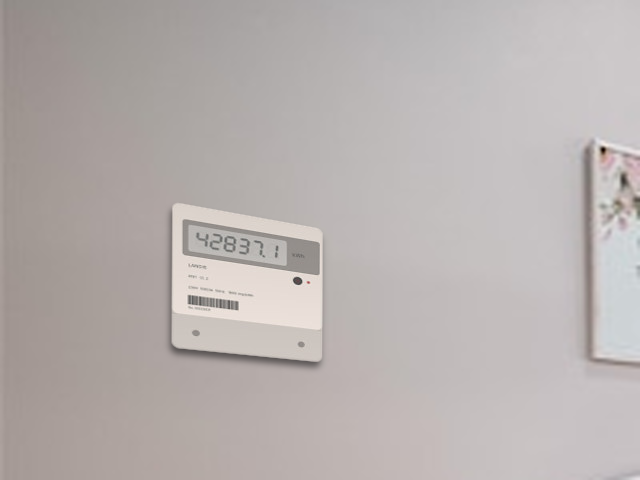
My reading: 42837.1 (kWh)
